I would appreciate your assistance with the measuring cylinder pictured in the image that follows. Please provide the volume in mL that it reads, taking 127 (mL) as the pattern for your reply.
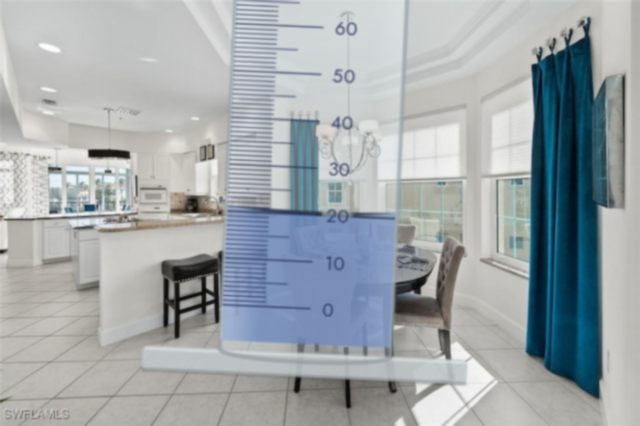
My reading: 20 (mL)
